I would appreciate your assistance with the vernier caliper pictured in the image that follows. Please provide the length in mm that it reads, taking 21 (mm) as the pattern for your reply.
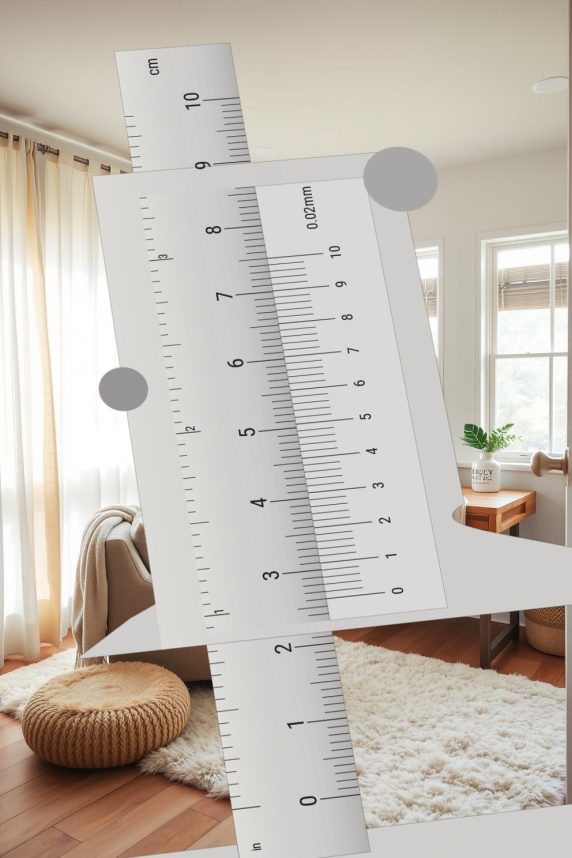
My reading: 26.0 (mm)
